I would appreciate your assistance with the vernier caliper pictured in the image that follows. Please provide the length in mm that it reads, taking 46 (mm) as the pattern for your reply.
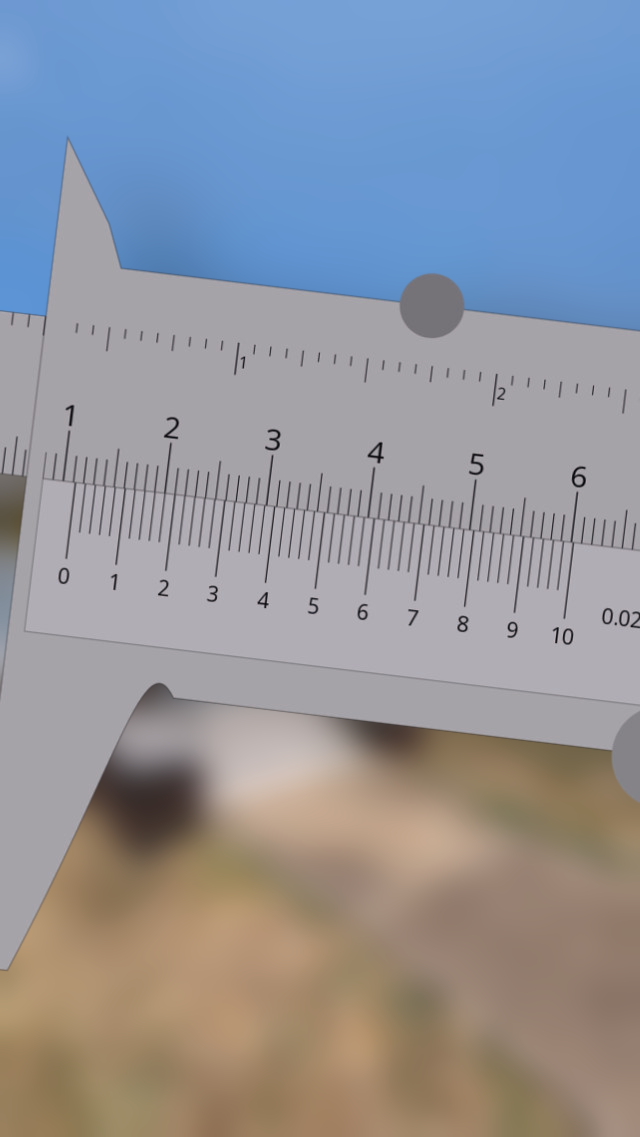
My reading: 11.2 (mm)
